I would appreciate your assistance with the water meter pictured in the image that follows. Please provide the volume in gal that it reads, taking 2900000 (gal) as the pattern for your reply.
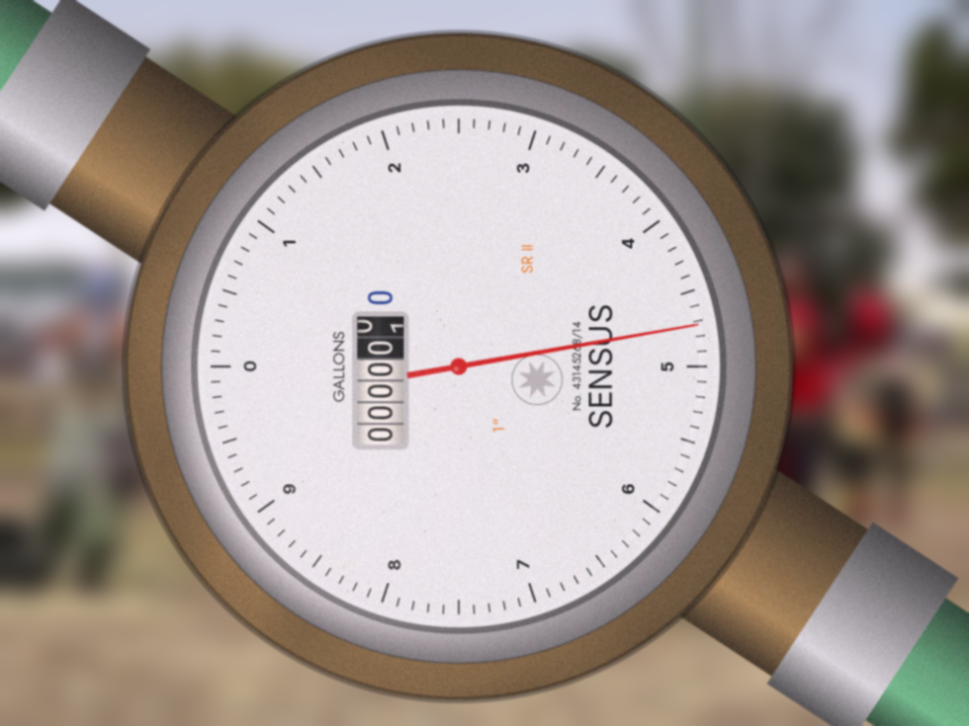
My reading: 4.7 (gal)
